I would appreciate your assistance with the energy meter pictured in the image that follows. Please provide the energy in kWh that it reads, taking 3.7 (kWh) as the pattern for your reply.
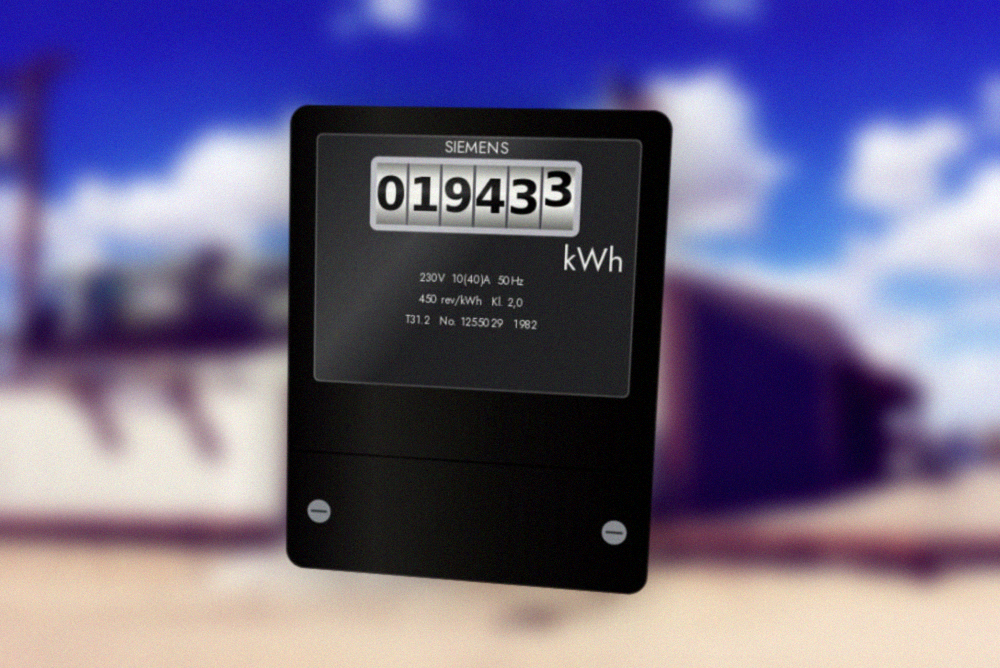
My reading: 19433 (kWh)
